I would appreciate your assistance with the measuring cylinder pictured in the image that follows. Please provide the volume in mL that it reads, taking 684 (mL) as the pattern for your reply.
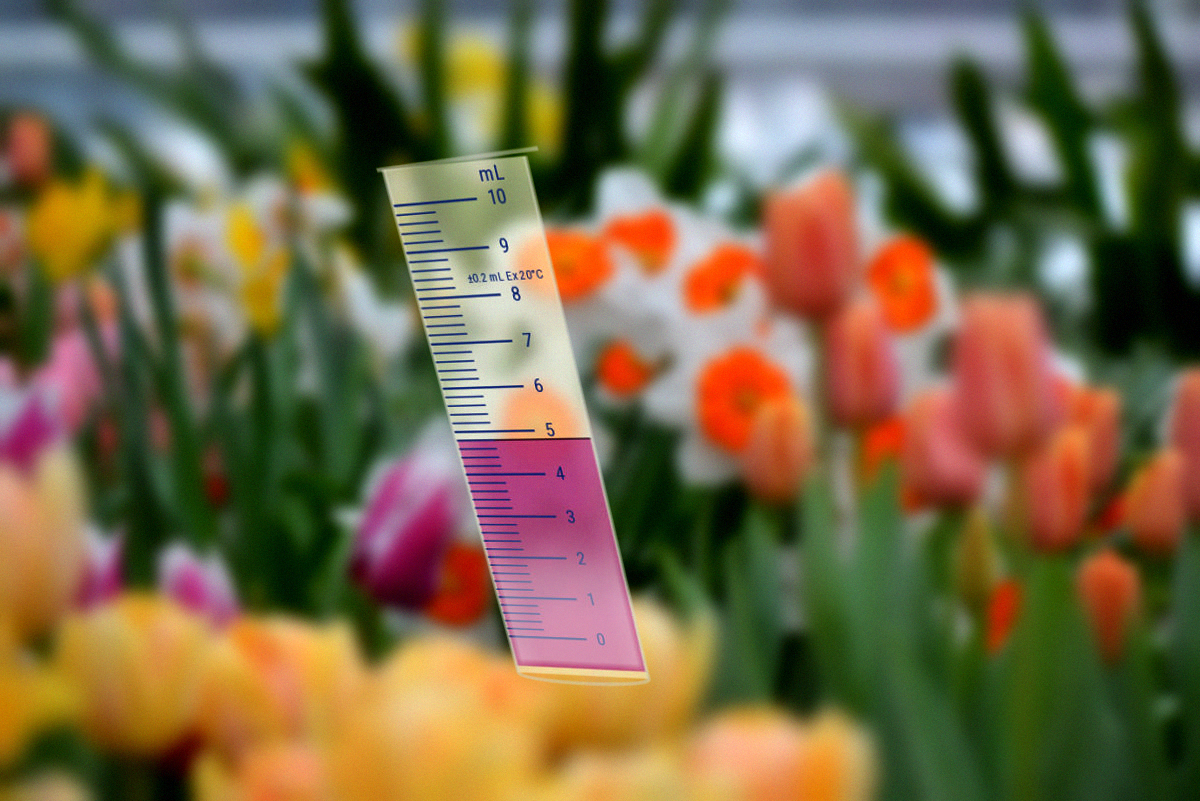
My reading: 4.8 (mL)
